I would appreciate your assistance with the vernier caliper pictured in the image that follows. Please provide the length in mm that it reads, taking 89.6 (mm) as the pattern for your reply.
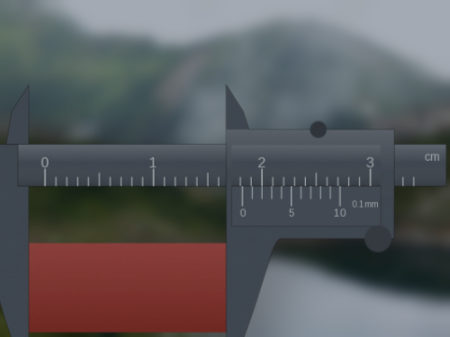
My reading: 18.2 (mm)
